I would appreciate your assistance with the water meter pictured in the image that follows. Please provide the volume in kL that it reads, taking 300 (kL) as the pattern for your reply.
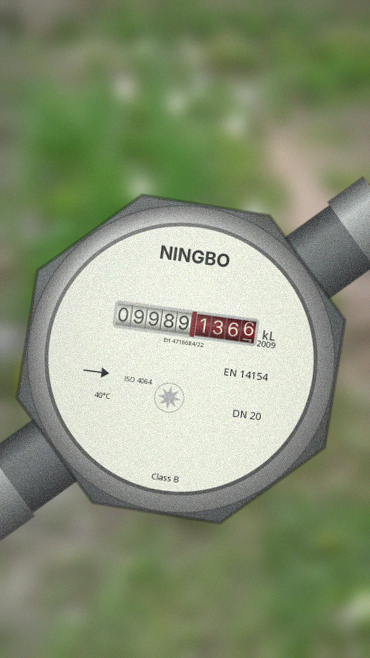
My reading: 9989.1366 (kL)
